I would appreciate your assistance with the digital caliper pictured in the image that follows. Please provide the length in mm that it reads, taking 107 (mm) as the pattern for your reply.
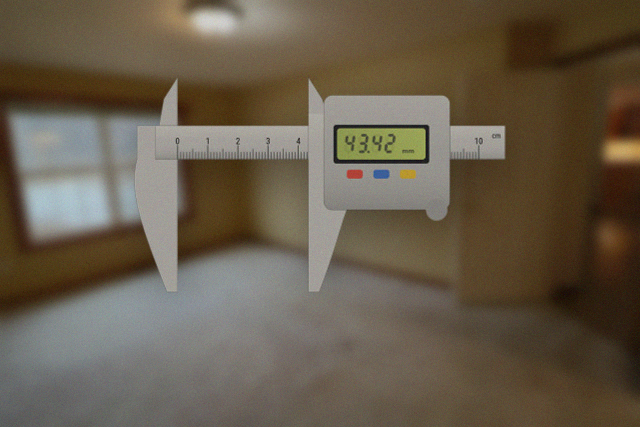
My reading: 43.42 (mm)
